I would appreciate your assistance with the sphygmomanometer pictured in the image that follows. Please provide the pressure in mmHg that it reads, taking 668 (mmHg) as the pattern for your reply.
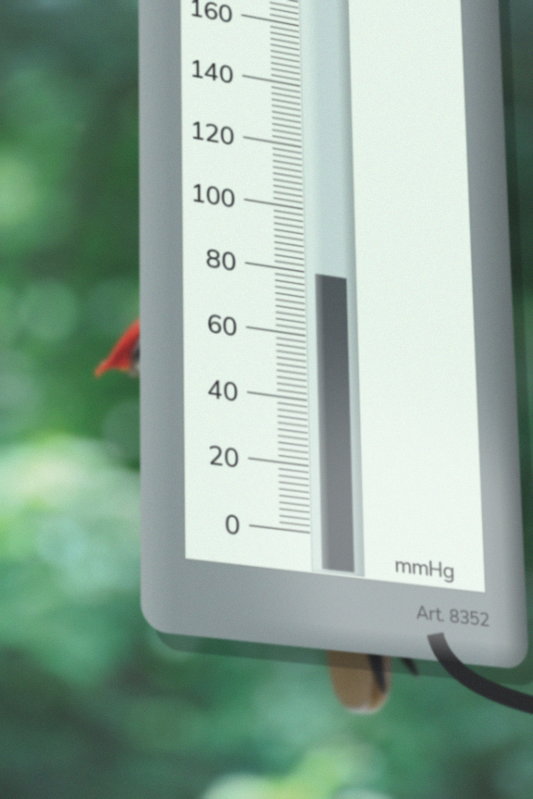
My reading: 80 (mmHg)
